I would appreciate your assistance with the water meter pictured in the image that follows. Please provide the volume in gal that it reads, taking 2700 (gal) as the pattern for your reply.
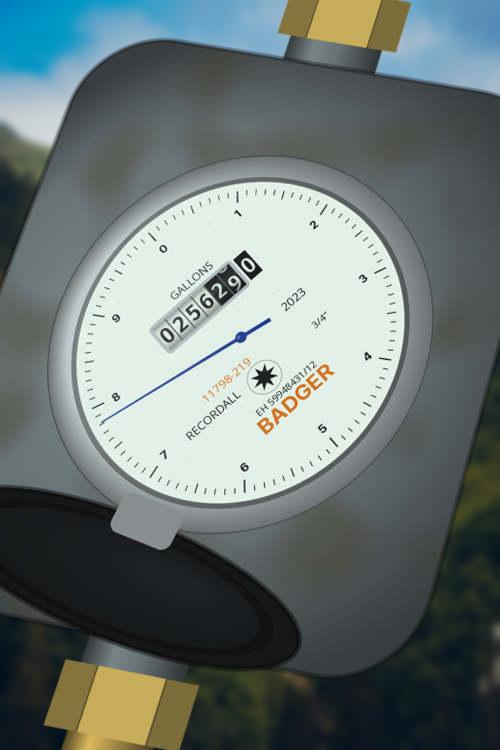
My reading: 256287.8 (gal)
